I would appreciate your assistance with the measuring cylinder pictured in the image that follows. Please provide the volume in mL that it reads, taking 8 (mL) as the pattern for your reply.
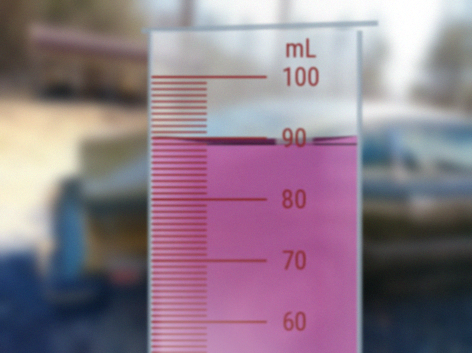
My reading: 89 (mL)
